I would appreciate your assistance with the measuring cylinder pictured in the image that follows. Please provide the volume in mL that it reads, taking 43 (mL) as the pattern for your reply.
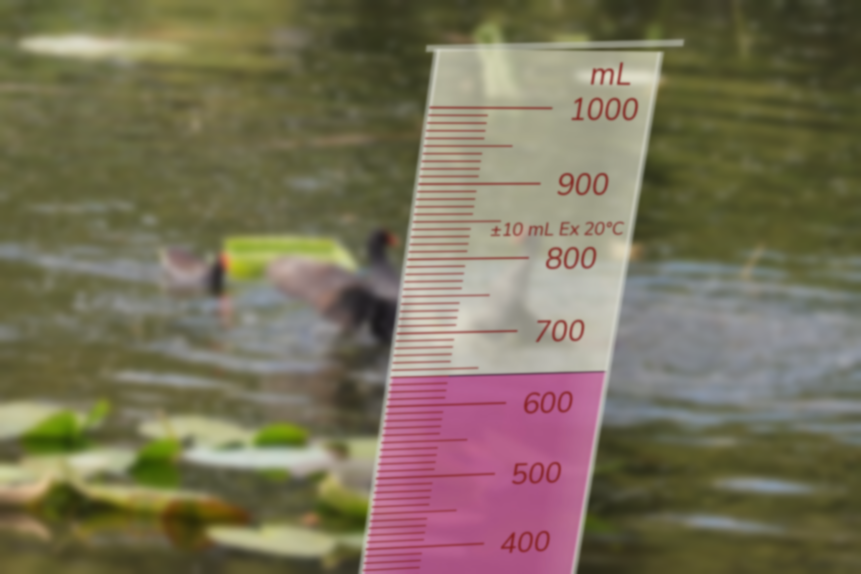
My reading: 640 (mL)
